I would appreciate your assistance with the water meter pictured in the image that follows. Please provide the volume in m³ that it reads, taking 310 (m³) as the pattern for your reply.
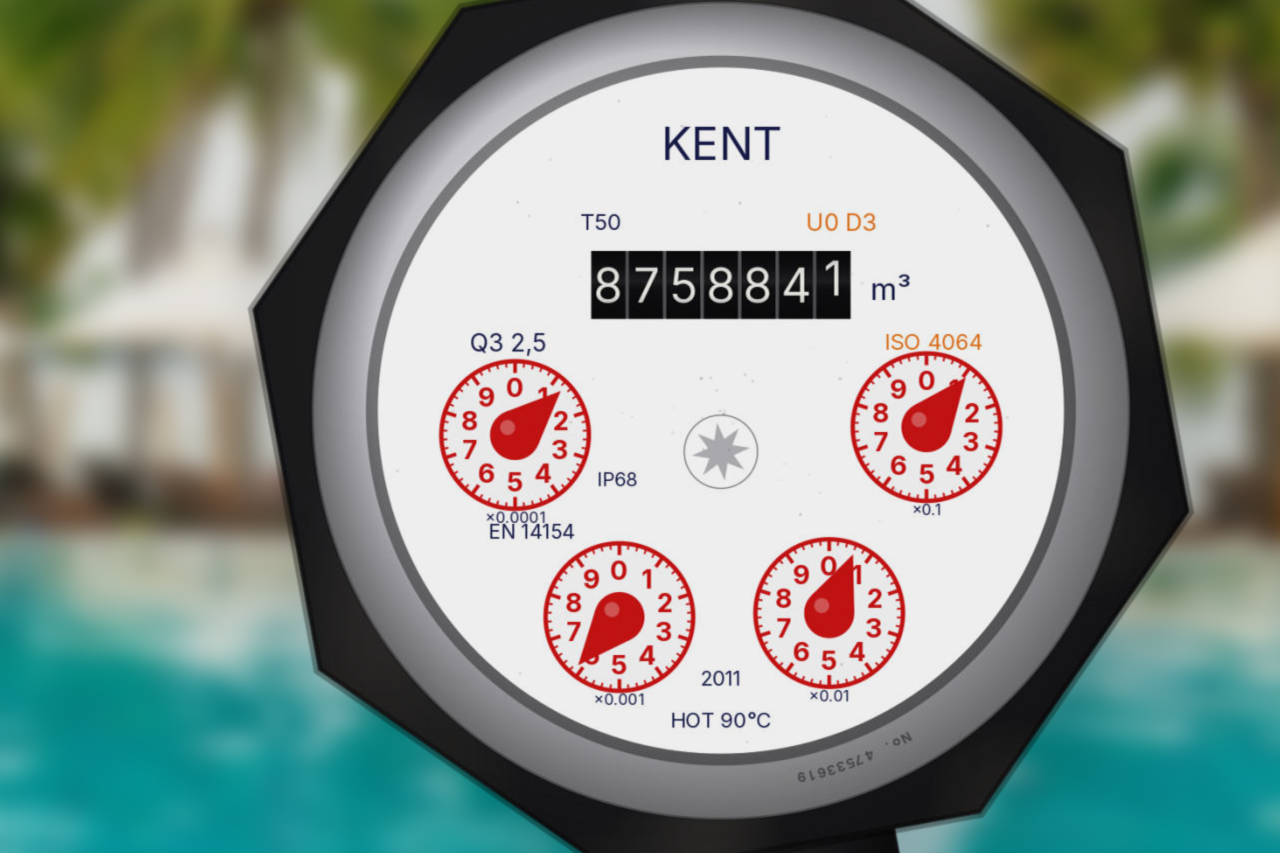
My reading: 8758841.1061 (m³)
